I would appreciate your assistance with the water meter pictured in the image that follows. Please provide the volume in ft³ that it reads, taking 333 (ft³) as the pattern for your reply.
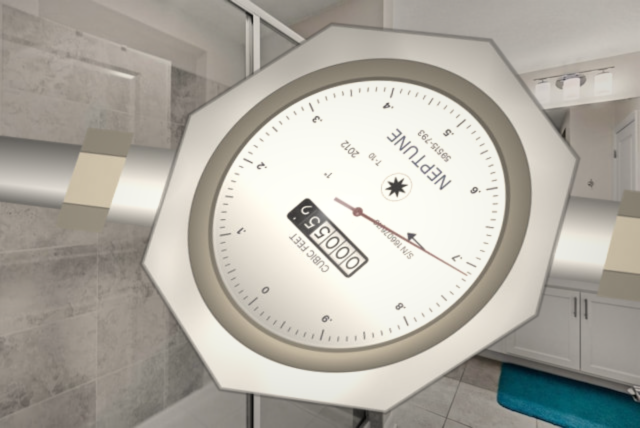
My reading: 551.71 (ft³)
